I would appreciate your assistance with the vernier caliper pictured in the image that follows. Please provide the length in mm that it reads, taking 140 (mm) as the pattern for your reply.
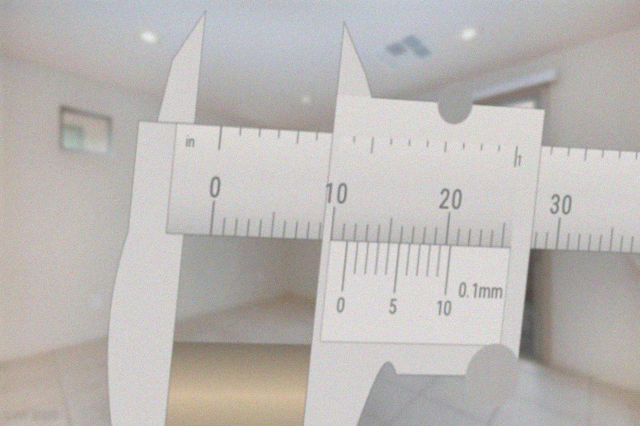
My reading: 11.4 (mm)
